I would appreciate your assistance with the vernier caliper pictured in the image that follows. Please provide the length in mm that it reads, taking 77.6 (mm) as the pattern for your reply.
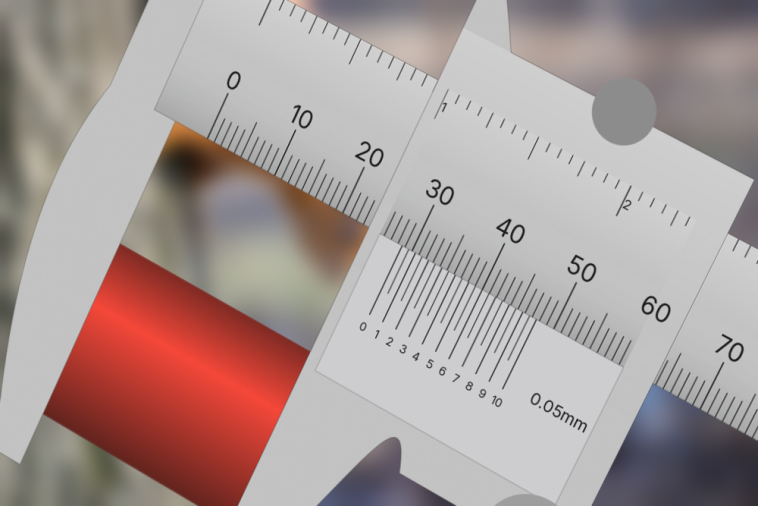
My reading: 28.6 (mm)
